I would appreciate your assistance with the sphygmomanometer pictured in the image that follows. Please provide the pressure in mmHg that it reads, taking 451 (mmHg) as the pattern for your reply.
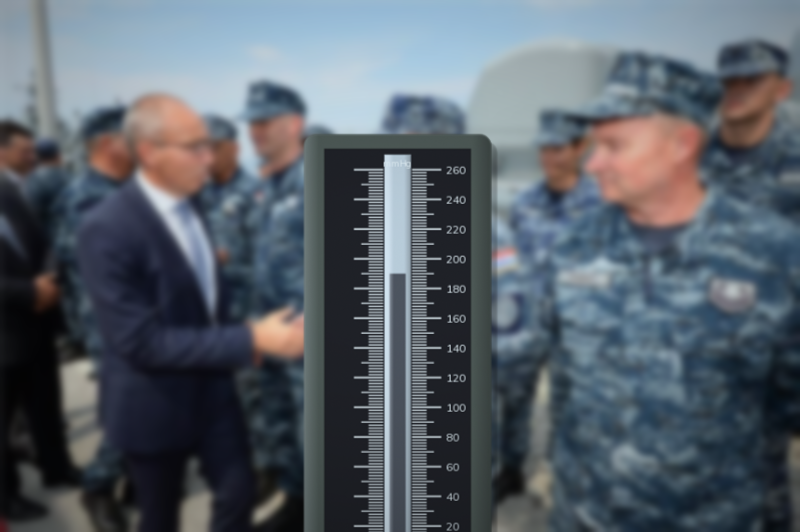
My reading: 190 (mmHg)
